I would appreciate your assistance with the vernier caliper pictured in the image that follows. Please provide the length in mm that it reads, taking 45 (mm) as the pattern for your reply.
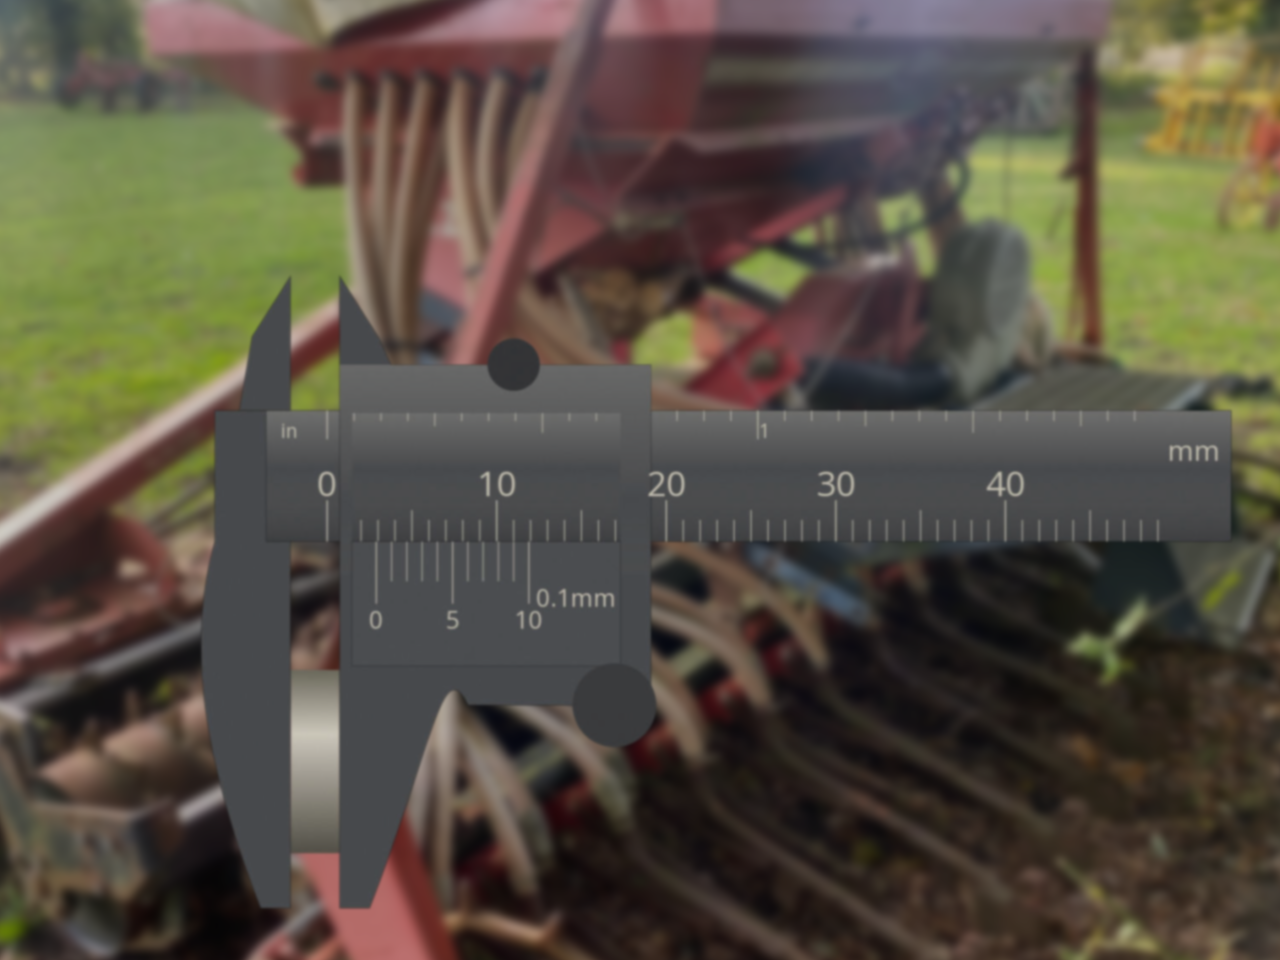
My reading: 2.9 (mm)
